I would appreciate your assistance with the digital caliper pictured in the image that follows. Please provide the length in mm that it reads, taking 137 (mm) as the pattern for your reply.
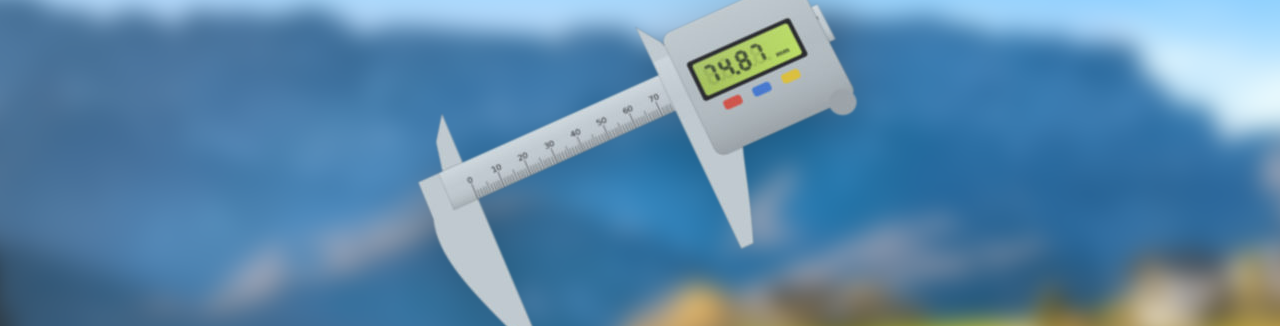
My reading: 74.87 (mm)
